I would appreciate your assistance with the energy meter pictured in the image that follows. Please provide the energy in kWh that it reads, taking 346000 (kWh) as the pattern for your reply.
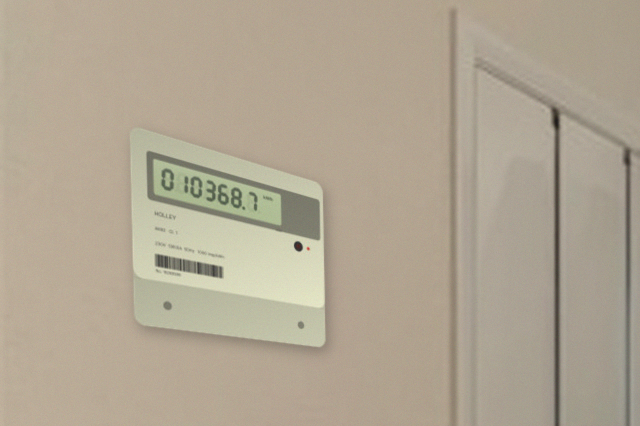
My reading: 10368.7 (kWh)
